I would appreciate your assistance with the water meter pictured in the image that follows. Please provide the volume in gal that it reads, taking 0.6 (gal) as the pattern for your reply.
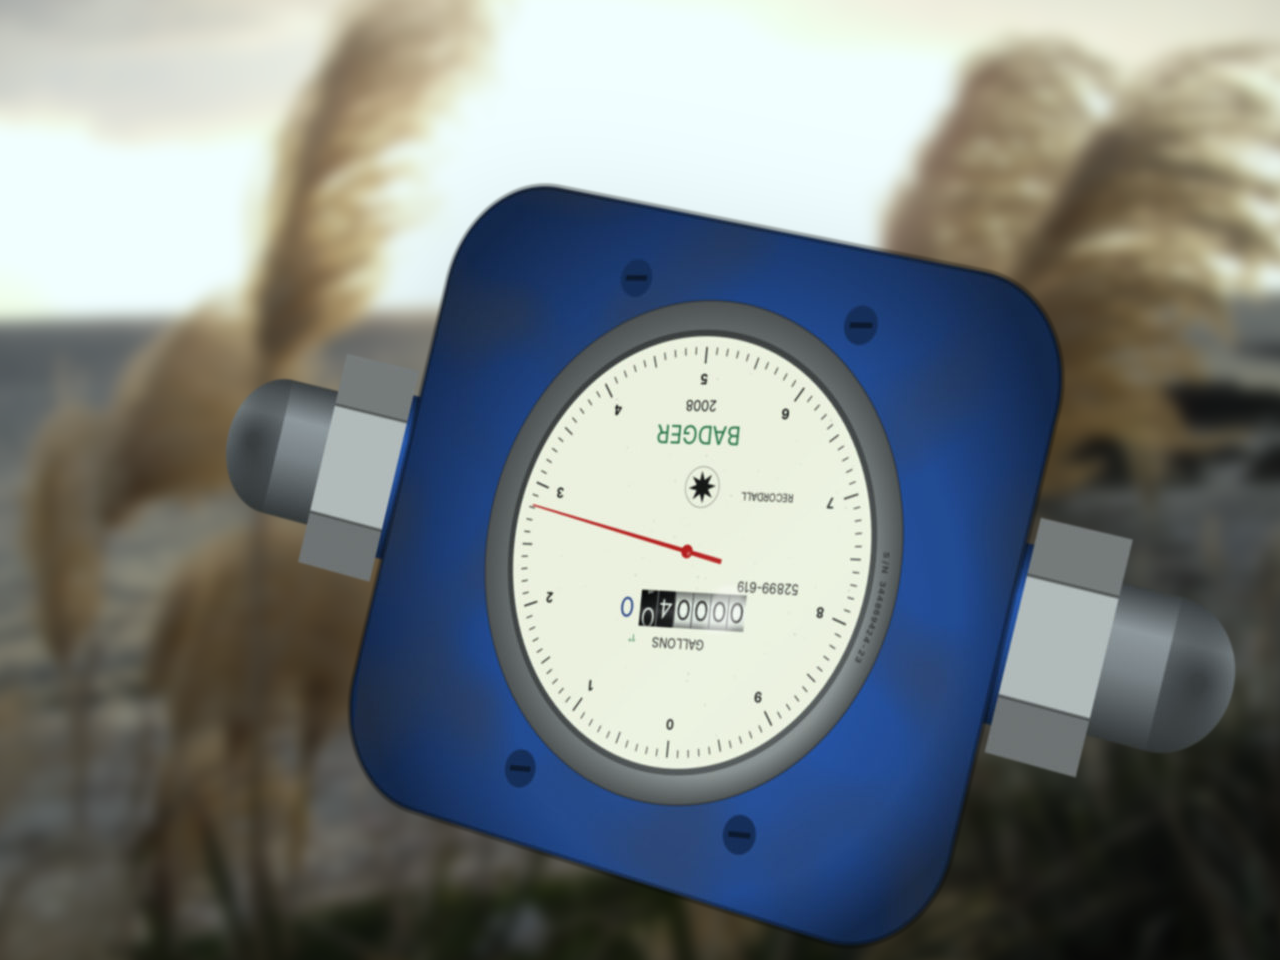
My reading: 402.8 (gal)
